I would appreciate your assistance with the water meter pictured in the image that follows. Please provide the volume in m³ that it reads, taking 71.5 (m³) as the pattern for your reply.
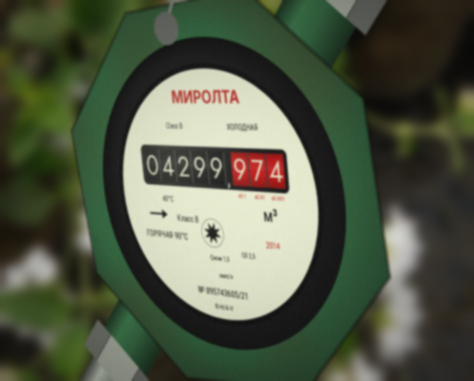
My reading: 4299.974 (m³)
